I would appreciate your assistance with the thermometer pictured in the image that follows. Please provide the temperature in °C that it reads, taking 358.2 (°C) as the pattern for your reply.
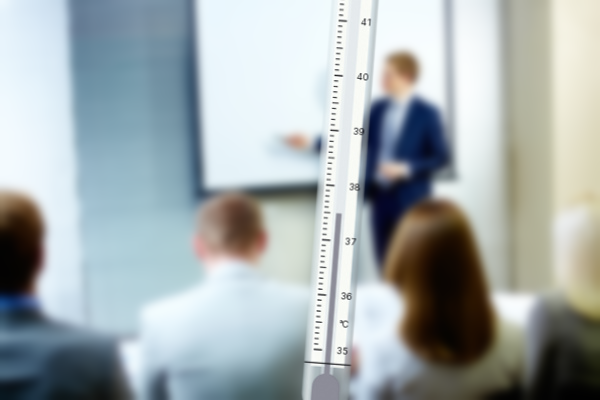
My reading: 37.5 (°C)
